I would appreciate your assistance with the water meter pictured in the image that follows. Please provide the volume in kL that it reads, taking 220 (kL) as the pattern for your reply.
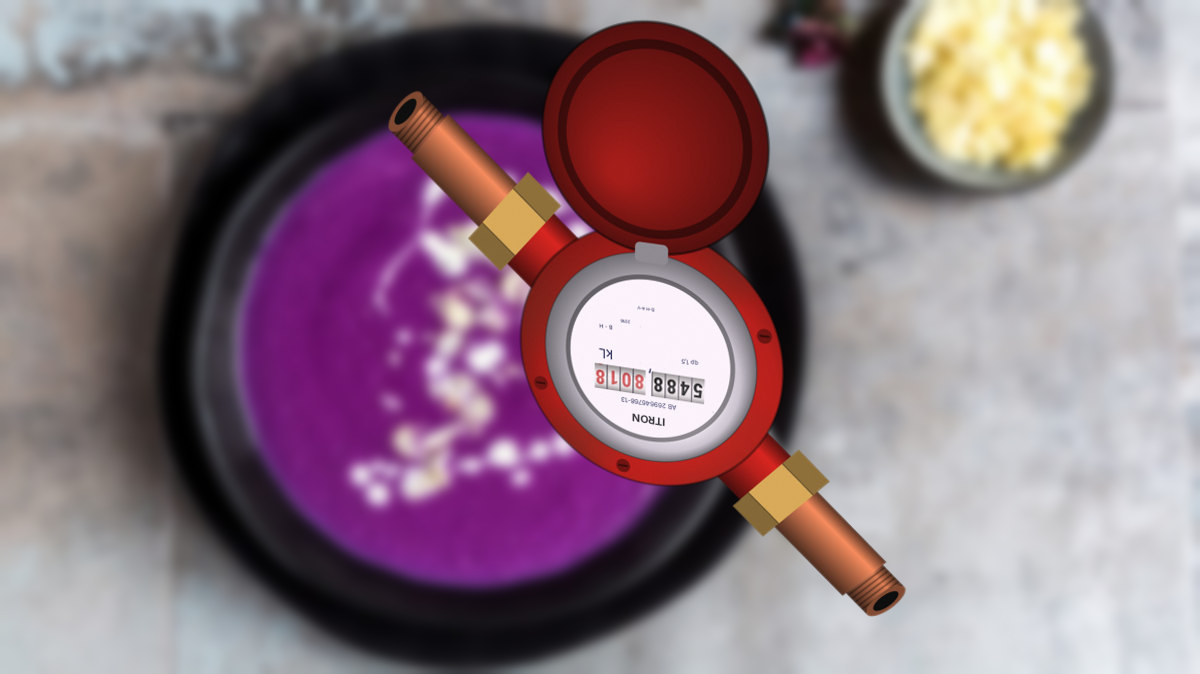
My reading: 5488.8018 (kL)
